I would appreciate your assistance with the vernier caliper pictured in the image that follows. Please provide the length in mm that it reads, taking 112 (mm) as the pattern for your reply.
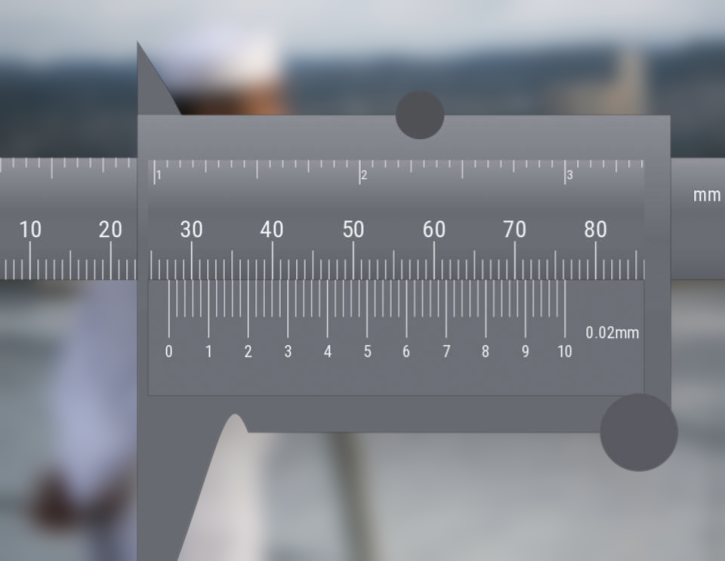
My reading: 27.2 (mm)
